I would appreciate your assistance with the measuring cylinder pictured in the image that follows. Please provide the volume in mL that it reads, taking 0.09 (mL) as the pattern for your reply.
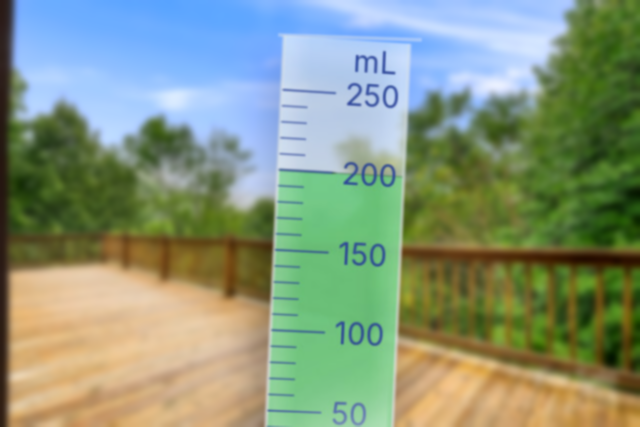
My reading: 200 (mL)
